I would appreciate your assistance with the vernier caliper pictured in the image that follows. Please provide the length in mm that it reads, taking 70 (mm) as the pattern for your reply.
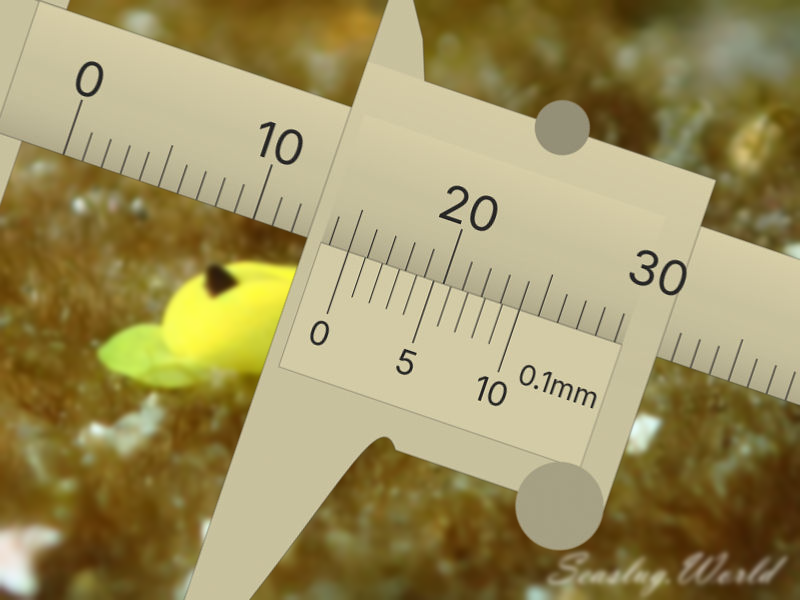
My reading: 15.0 (mm)
